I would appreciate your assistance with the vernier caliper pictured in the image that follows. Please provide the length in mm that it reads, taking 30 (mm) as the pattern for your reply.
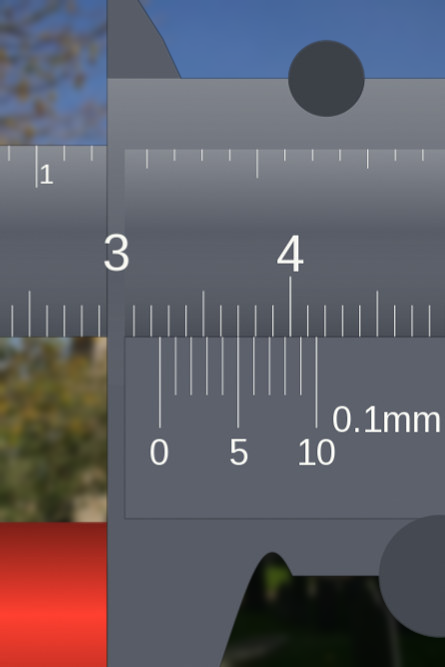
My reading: 32.5 (mm)
